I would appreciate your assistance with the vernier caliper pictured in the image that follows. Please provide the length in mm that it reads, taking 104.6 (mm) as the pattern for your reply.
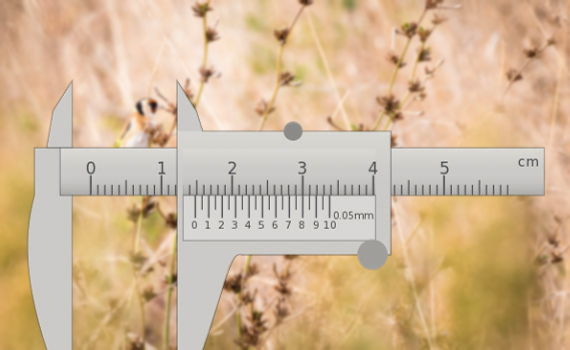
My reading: 14.8 (mm)
